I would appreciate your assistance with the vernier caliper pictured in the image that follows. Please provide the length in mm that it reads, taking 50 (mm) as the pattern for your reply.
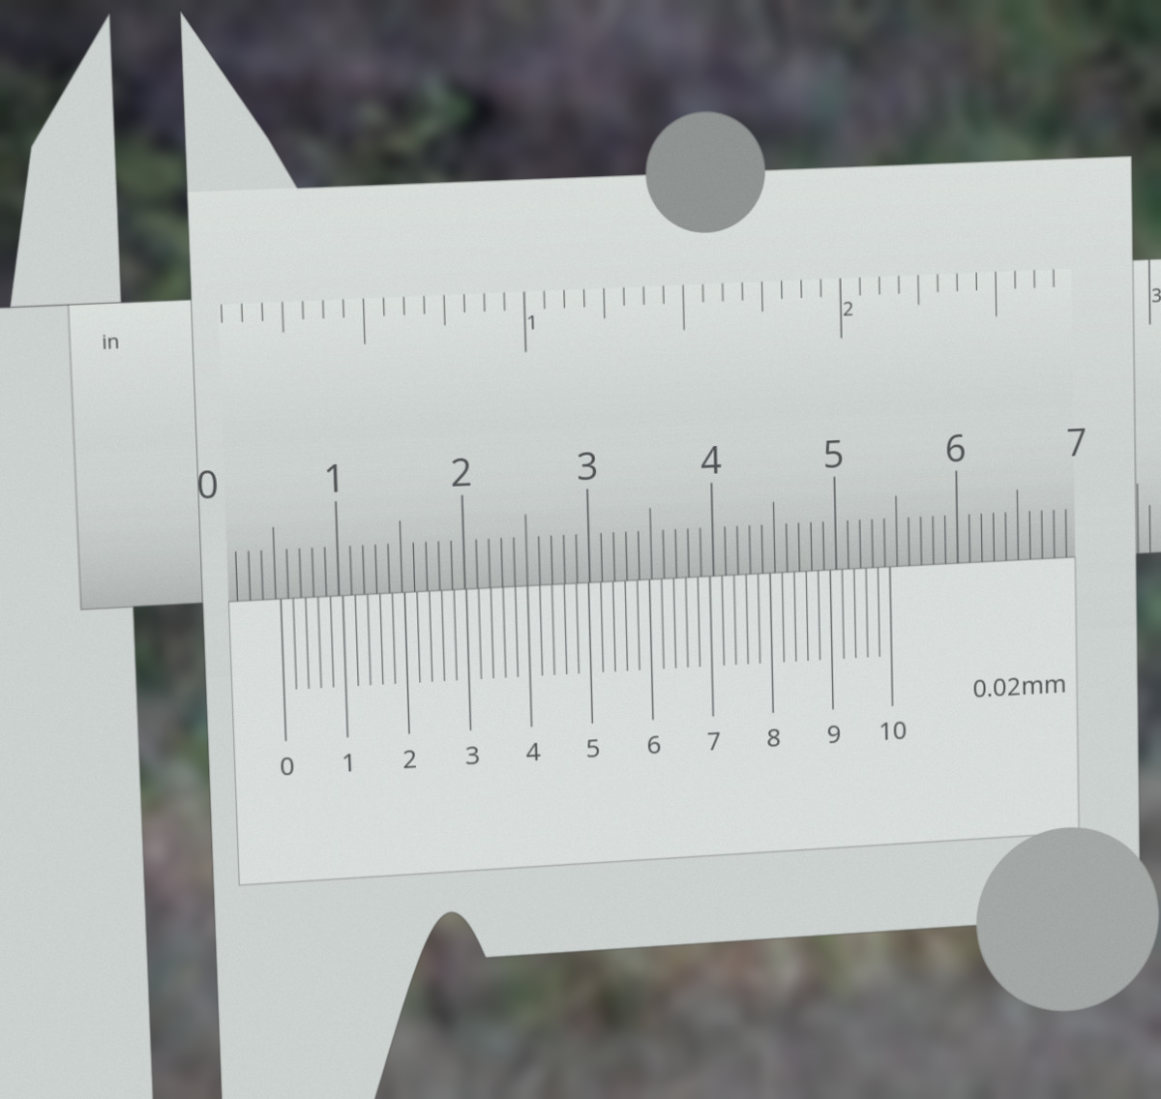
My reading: 5.4 (mm)
